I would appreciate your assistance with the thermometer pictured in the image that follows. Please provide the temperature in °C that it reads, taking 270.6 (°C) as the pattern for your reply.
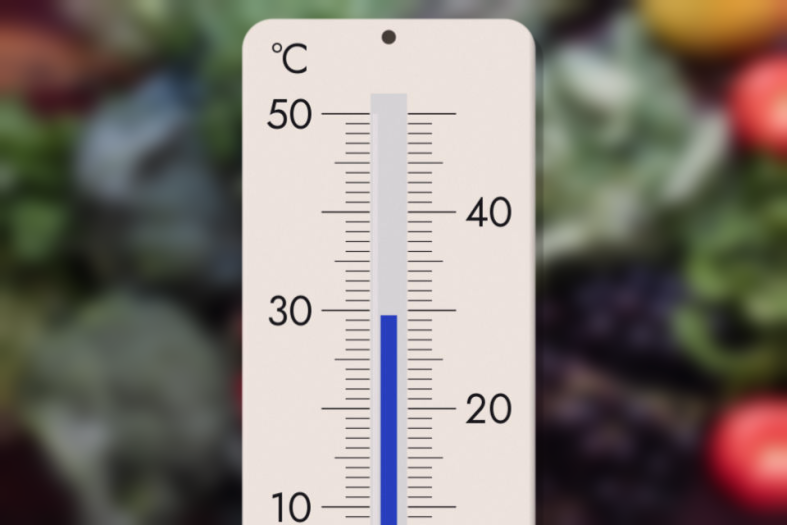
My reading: 29.5 (°C)
